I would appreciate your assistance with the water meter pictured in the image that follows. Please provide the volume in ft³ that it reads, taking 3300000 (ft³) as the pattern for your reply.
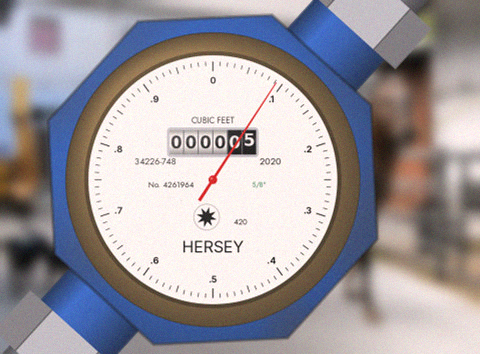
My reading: 5.09 (ft³)
